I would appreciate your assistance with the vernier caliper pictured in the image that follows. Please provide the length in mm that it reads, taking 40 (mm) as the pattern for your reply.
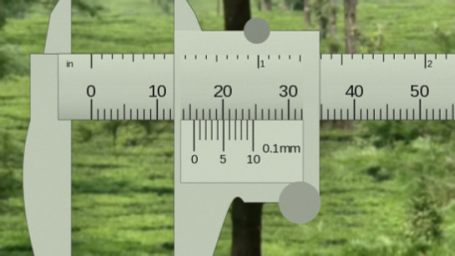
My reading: 15.6 (mm)
